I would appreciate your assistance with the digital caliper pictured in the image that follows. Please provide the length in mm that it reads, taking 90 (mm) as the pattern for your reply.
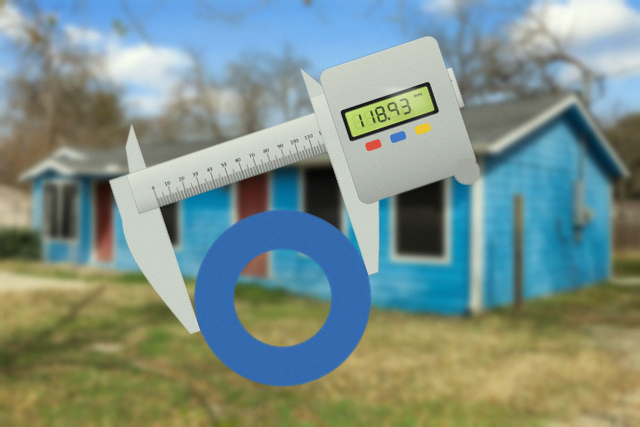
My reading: 118.93 (mm)
